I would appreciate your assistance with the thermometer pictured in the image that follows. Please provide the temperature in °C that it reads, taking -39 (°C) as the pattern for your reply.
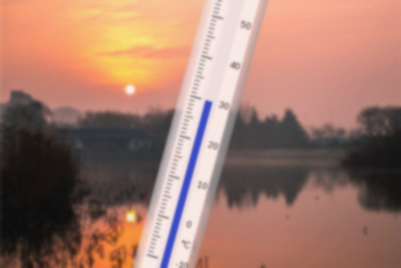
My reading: 30 (°C)
